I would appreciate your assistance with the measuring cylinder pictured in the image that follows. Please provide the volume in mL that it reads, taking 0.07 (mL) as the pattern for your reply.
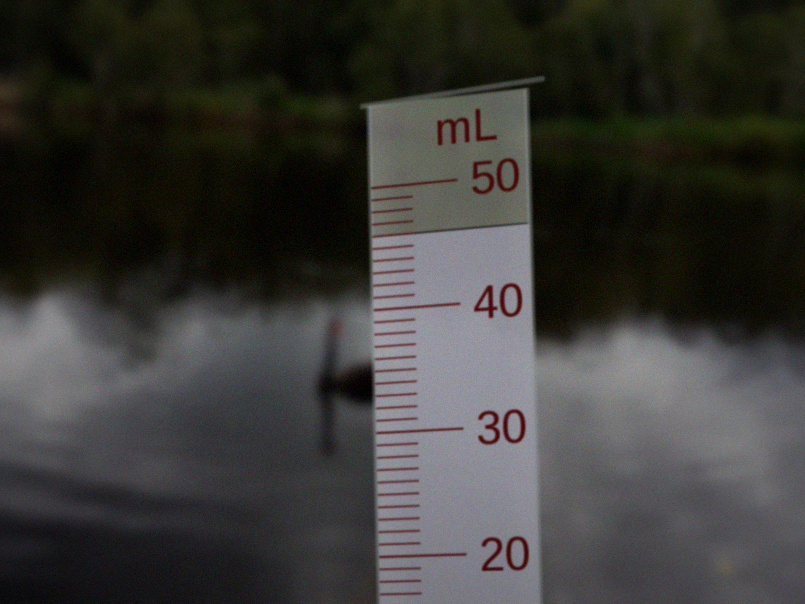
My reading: 46 (mL)
